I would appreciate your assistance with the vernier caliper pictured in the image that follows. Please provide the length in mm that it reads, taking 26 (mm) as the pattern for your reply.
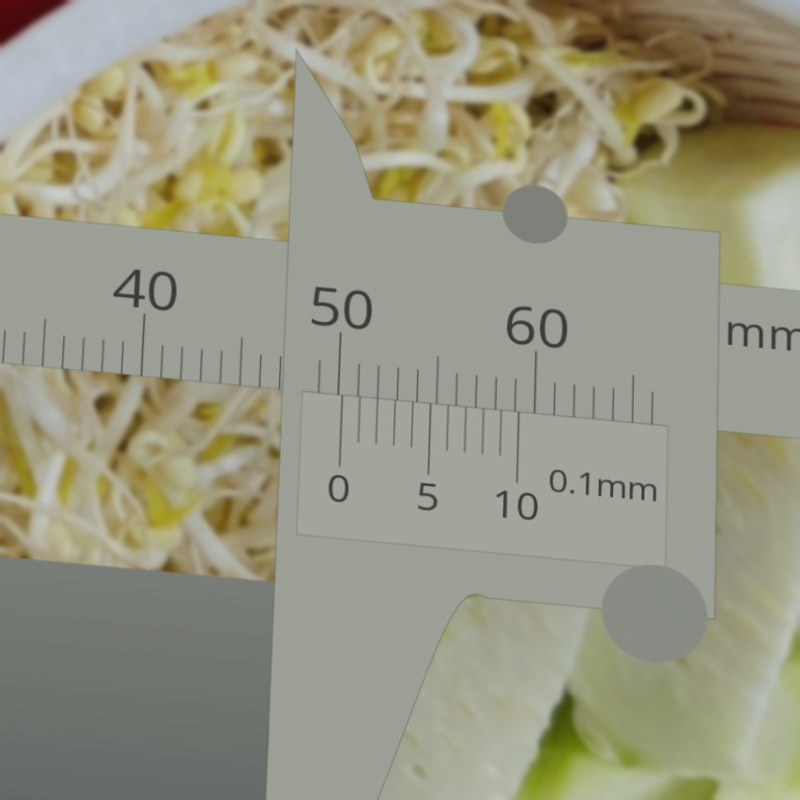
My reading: 50.2 (mm)
